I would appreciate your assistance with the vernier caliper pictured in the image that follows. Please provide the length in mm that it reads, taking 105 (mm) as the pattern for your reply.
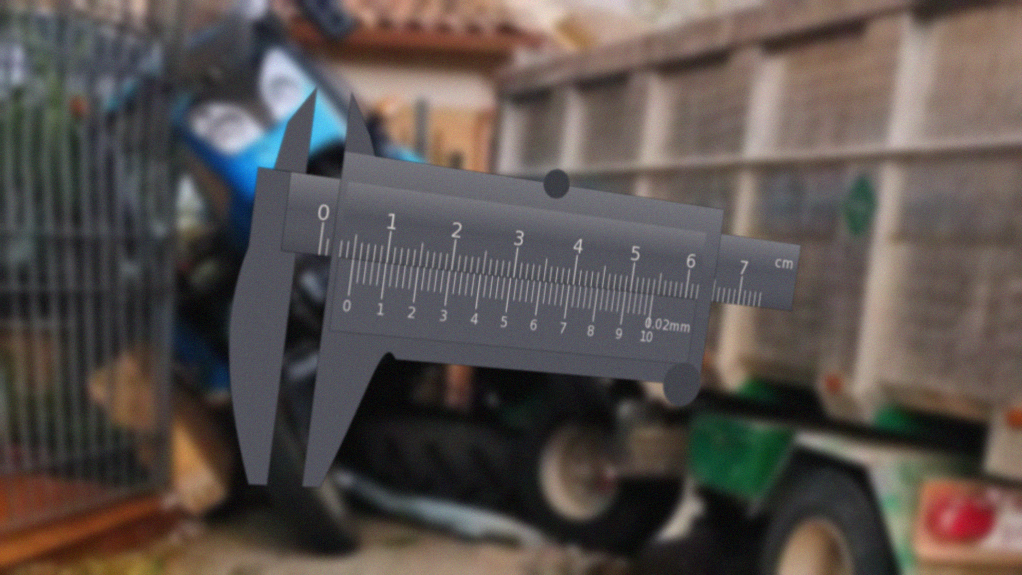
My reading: 5.0 (mm)
